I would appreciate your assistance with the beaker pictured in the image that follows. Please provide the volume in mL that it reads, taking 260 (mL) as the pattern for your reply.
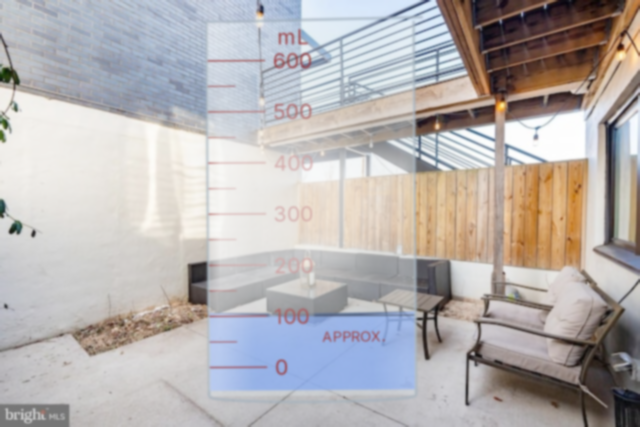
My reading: 100 (mL)
